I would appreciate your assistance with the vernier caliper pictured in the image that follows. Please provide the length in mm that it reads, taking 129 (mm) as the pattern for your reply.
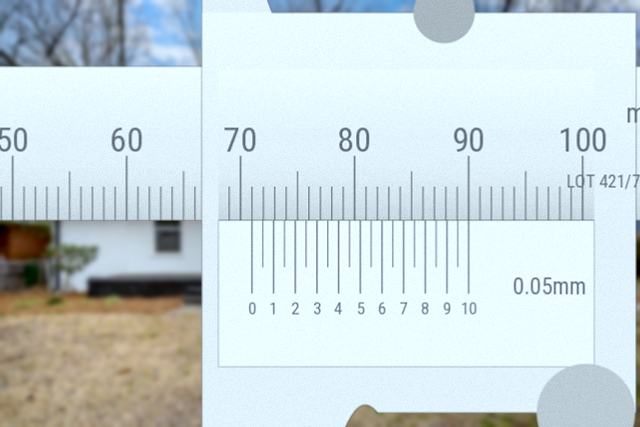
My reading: 71.0 (mm)
